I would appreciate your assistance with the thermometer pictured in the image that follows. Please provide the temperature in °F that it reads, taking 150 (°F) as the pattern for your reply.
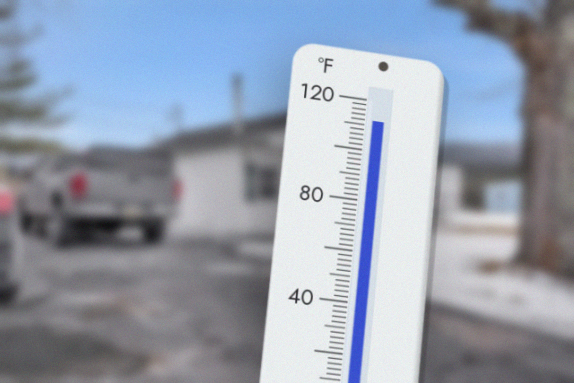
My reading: 112 (°F)
